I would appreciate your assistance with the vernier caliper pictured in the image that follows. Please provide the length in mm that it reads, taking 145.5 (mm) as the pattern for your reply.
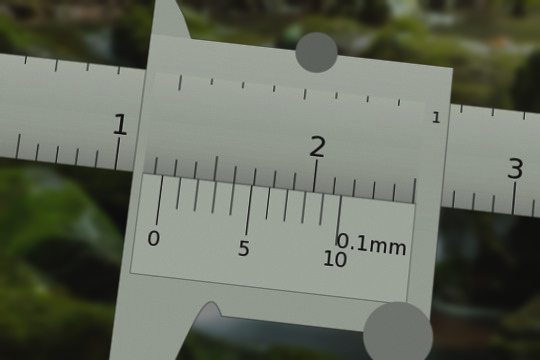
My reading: 12.4 (mm)
